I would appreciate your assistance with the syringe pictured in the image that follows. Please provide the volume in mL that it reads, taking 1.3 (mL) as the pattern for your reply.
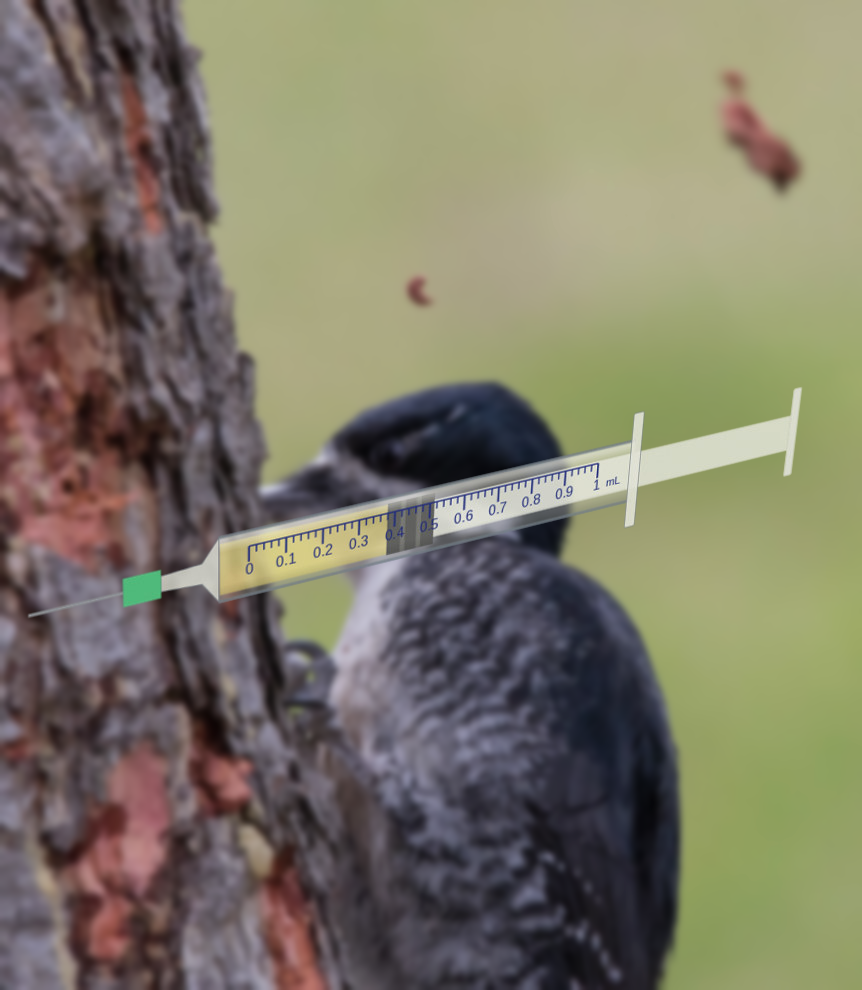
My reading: 0.38 (mL)
